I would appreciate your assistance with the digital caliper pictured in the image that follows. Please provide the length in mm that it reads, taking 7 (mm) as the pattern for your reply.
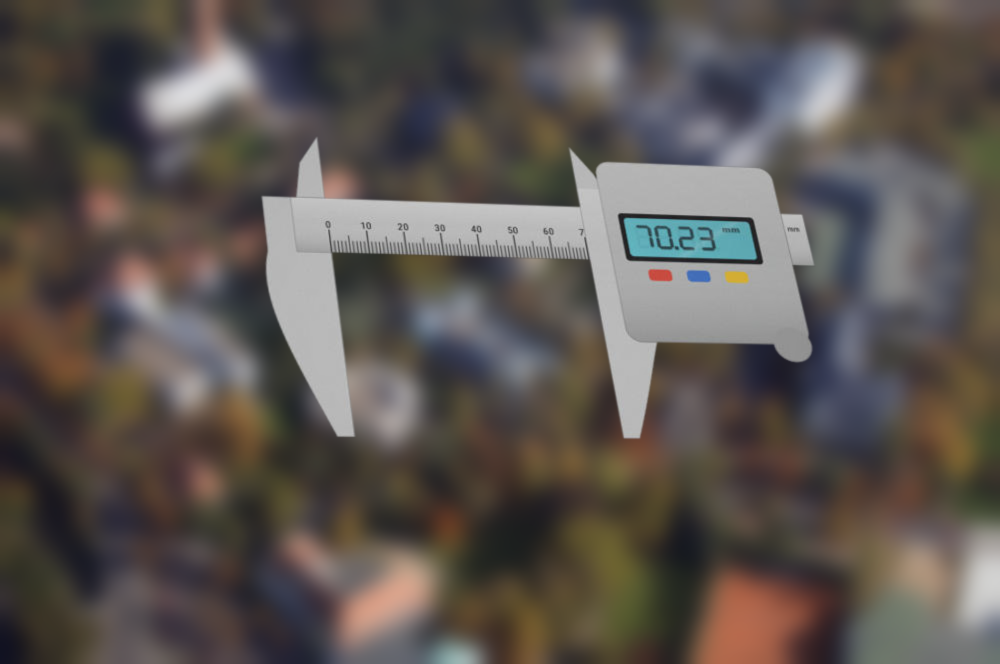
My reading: 70.23 (mm)
